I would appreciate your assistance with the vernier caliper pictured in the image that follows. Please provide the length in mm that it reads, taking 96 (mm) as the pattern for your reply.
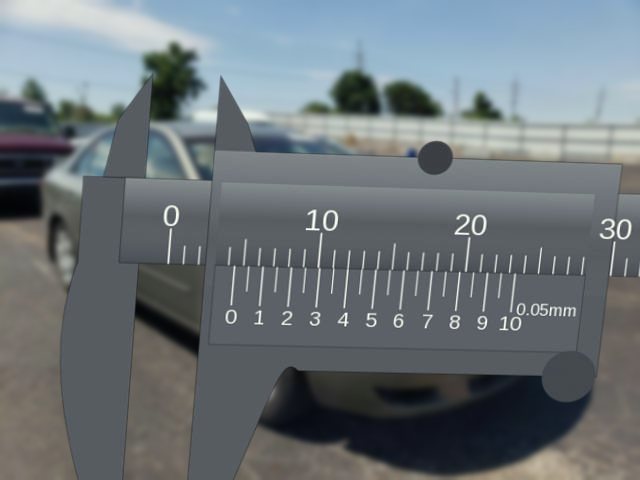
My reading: 4.4 (mm)
